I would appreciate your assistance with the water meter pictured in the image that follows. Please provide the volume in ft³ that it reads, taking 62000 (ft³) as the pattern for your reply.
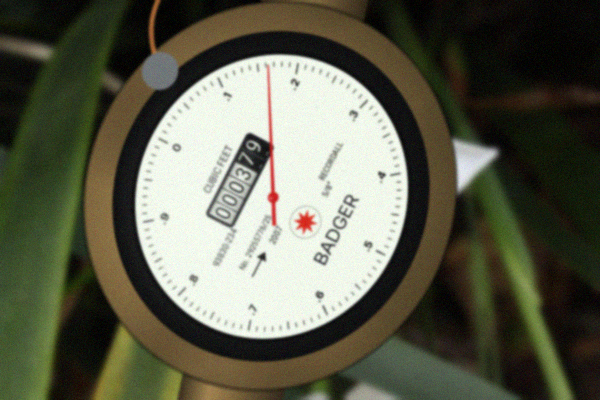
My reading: 379.16 (ft³)
